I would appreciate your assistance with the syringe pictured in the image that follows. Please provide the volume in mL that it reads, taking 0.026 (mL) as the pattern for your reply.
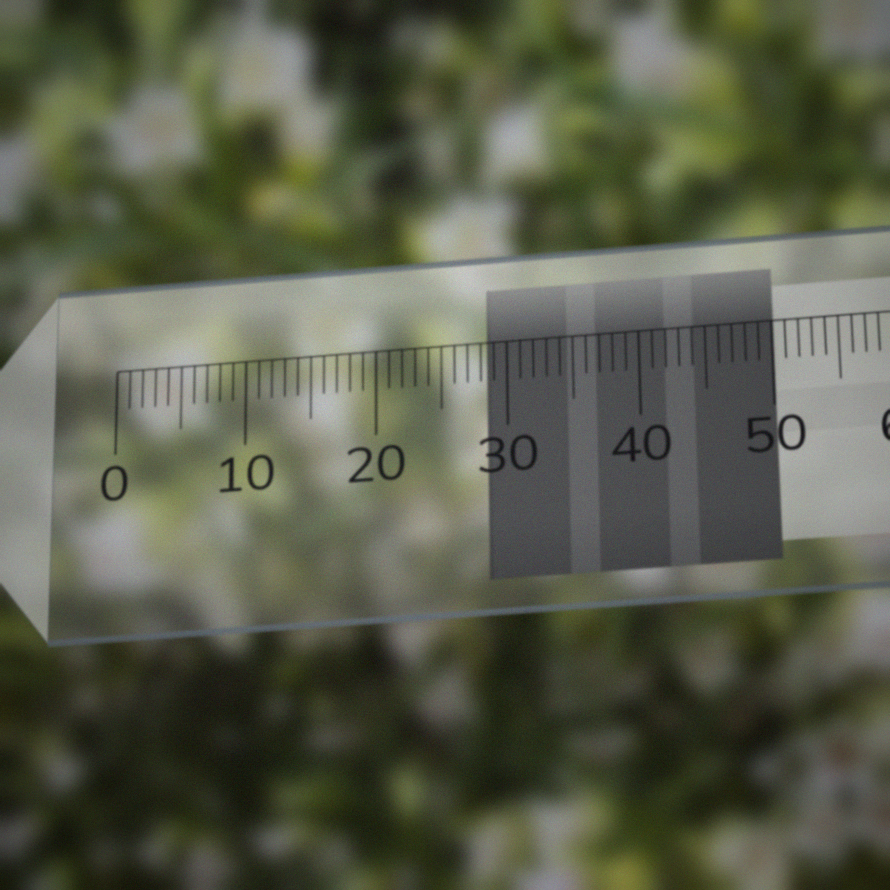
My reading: 28.5 (mL)
